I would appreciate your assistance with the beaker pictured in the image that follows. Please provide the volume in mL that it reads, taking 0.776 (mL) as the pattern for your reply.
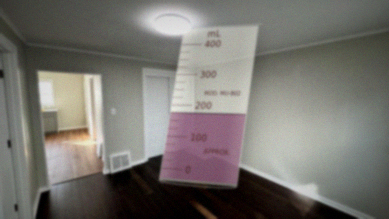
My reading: 175 (mL)
